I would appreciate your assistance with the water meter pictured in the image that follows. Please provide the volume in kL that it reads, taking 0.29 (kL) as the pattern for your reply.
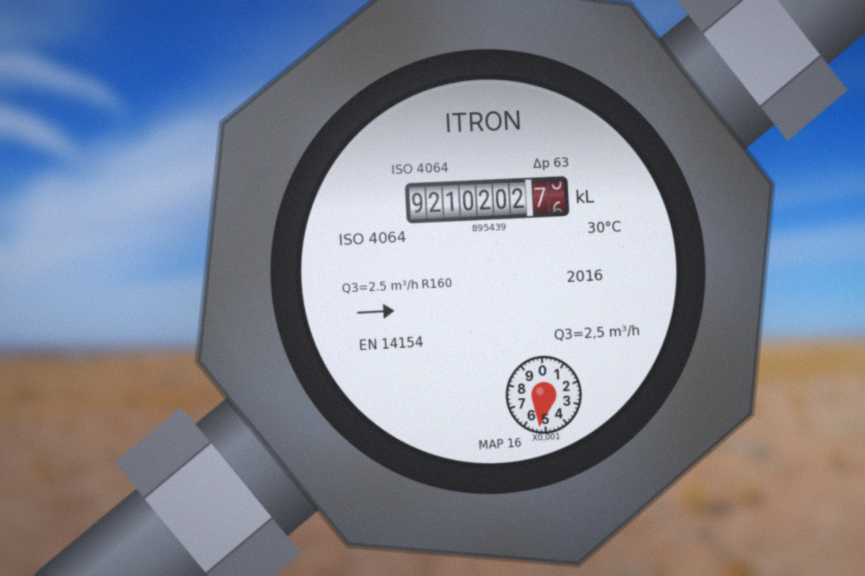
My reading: 9210202.755 (kL)
